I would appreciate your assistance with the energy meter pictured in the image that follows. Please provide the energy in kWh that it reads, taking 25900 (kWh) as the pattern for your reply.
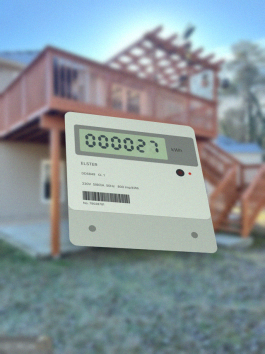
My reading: 27 (kWh)
